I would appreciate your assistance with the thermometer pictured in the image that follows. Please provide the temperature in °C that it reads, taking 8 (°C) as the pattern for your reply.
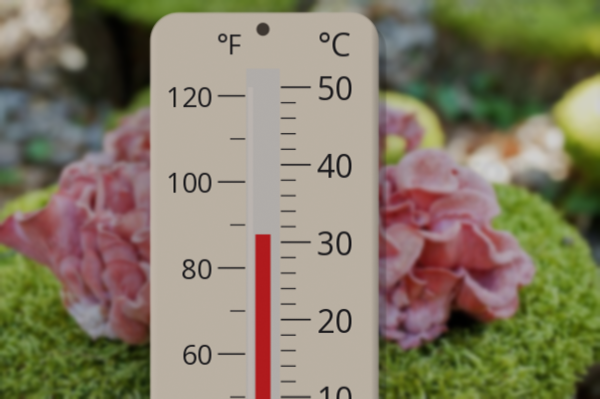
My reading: 31 (°C)
